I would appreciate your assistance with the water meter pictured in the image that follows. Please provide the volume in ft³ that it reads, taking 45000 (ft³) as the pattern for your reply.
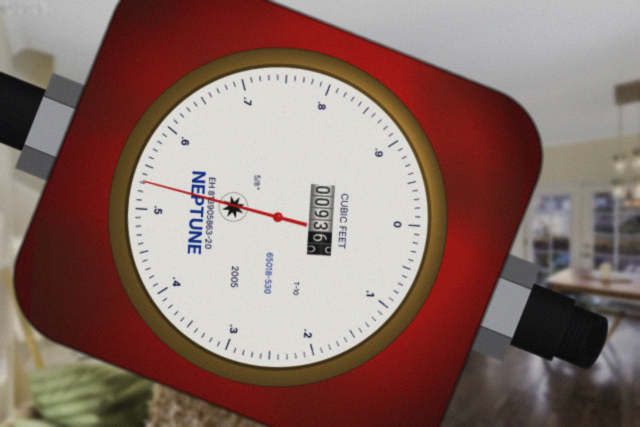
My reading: 9368.53 (ft³)
